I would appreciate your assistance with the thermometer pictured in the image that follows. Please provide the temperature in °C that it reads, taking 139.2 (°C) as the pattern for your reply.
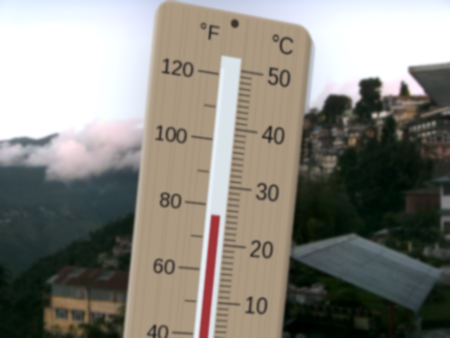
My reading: 25 (°C)
